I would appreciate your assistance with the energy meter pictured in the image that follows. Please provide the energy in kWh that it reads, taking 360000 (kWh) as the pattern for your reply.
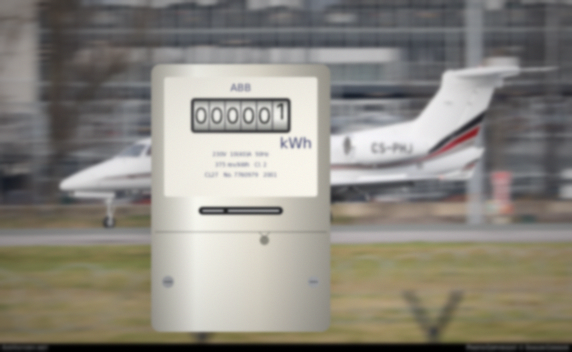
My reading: 1 (kWh)
